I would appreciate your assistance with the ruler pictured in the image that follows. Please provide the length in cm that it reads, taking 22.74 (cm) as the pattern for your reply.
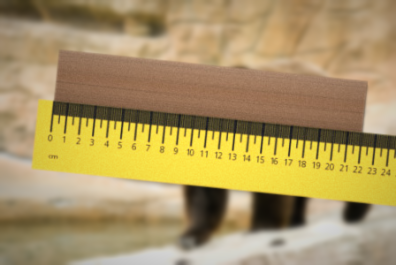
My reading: 22 (cm)
